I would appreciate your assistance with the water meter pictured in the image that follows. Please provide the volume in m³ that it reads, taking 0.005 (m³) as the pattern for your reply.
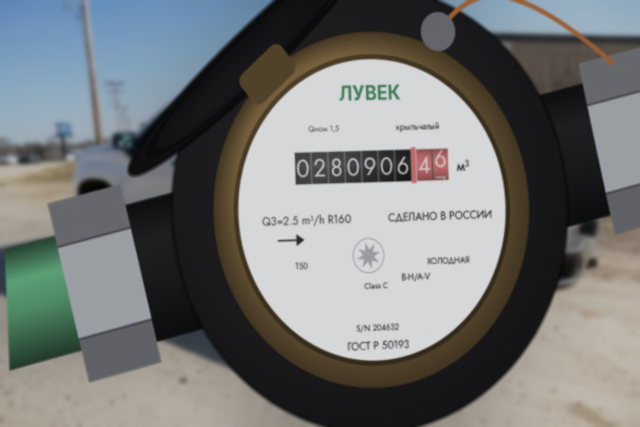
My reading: 280906.46 (m³)
